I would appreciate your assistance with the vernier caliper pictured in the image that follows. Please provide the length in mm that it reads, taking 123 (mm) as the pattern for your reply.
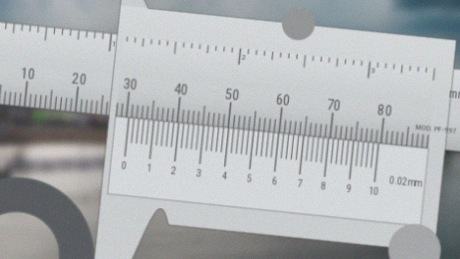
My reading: 30.5 (mm)
